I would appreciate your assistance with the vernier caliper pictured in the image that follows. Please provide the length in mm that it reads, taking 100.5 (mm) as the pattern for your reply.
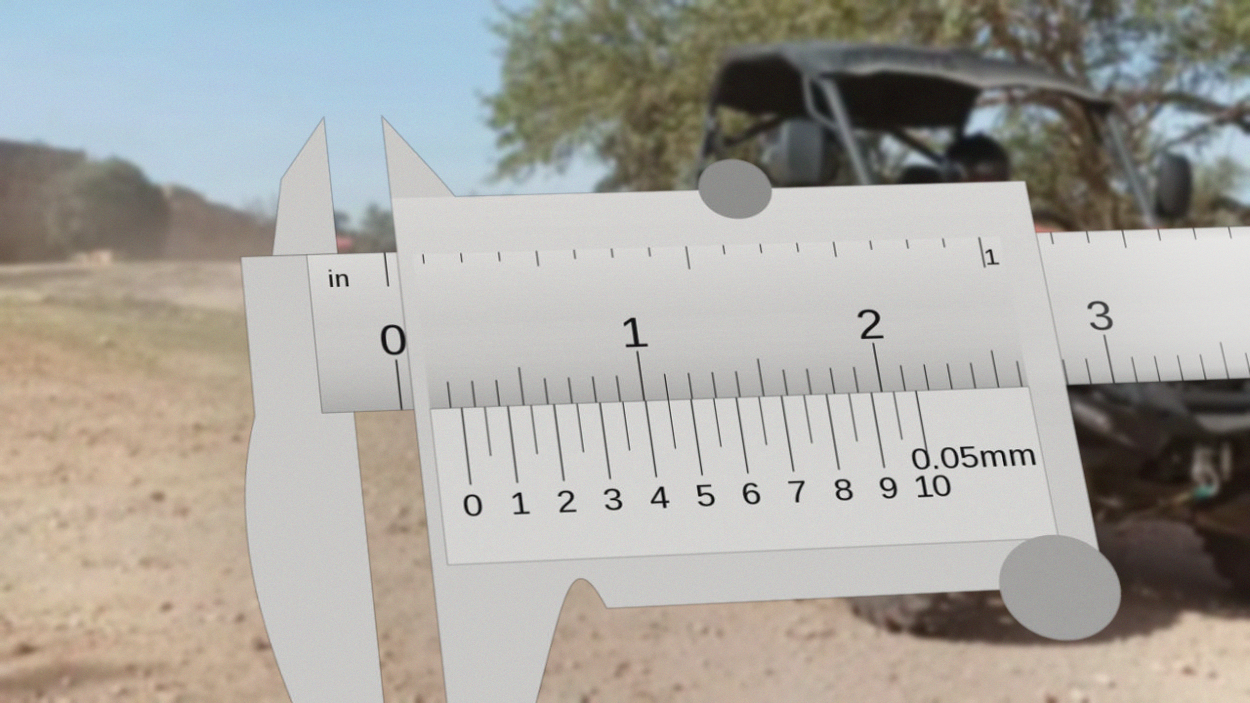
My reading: 2.45 (mm)
